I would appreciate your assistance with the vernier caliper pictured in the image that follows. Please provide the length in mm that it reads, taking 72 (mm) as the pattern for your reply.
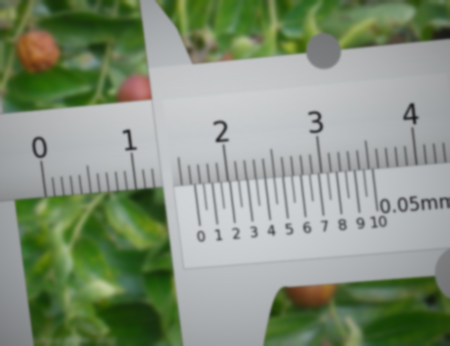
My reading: 16.4 (mm)
